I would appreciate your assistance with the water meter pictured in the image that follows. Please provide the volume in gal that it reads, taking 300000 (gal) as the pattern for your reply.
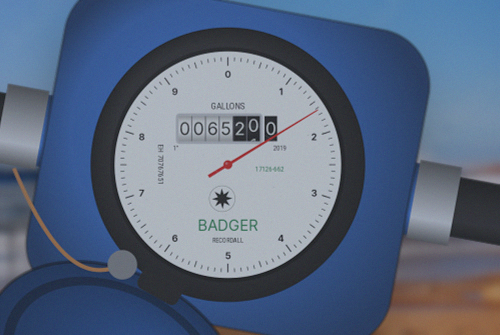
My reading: 65201.6 (gal)
